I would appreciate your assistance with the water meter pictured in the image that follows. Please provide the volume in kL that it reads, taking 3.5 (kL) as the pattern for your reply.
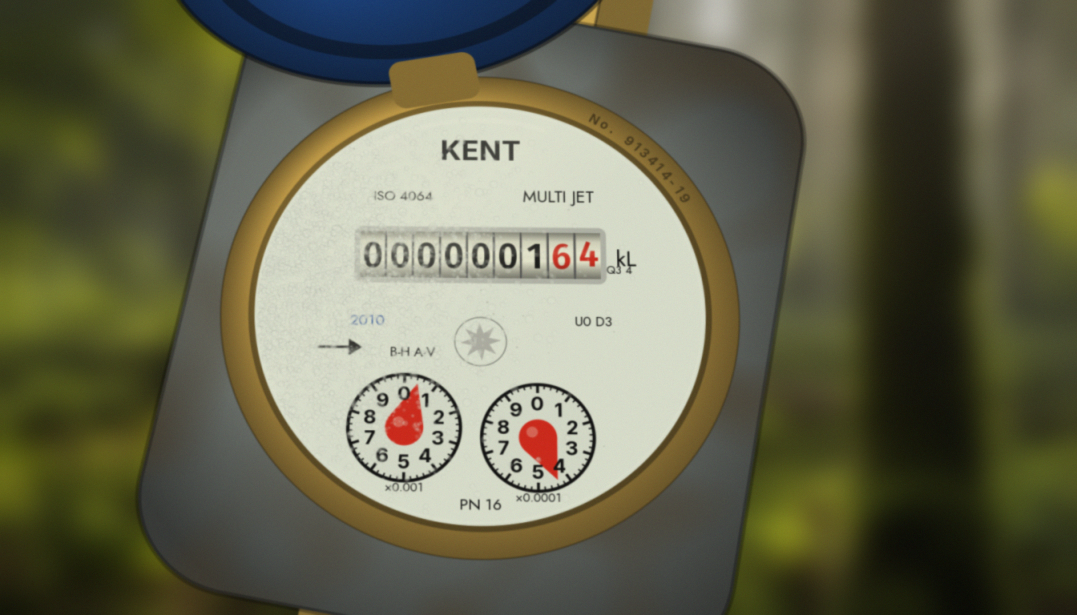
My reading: 1.6404 (kL)
